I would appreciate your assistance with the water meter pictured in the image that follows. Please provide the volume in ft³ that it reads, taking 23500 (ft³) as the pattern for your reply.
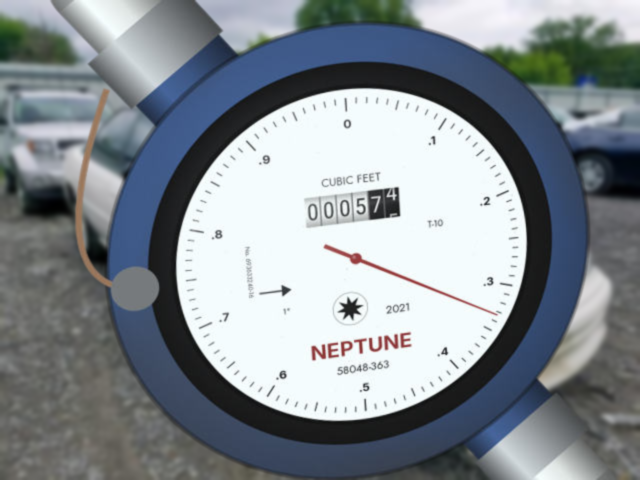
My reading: 574.33 (ft³)
